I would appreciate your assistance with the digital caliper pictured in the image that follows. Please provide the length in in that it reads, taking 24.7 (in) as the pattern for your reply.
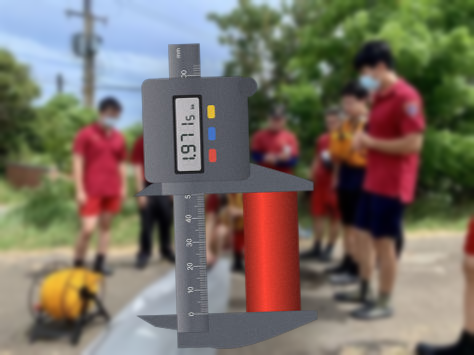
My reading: 1.9715 (in)
